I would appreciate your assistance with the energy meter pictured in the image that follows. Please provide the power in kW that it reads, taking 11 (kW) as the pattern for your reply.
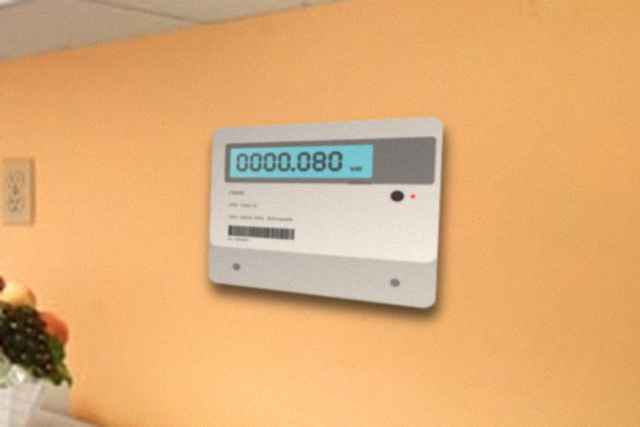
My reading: 0.080 (kW)
